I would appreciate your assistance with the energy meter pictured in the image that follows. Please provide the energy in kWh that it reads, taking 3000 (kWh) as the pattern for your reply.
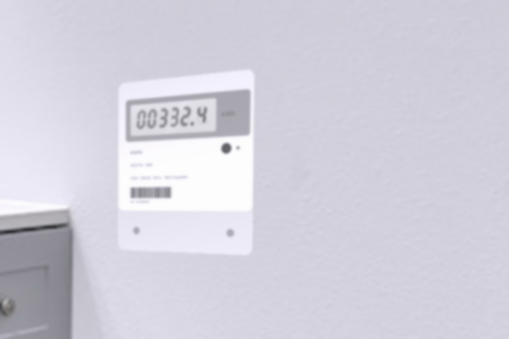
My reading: 332.4 (kWh)
